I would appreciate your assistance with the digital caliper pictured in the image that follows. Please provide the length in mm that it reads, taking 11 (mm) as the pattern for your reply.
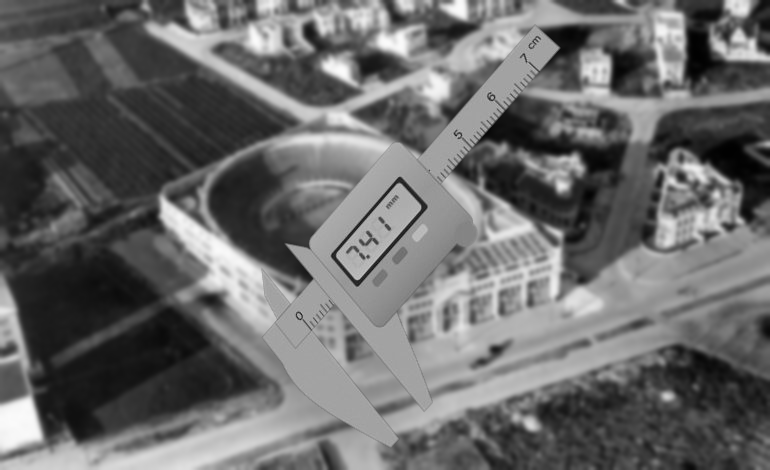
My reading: 7.41 (mm)
